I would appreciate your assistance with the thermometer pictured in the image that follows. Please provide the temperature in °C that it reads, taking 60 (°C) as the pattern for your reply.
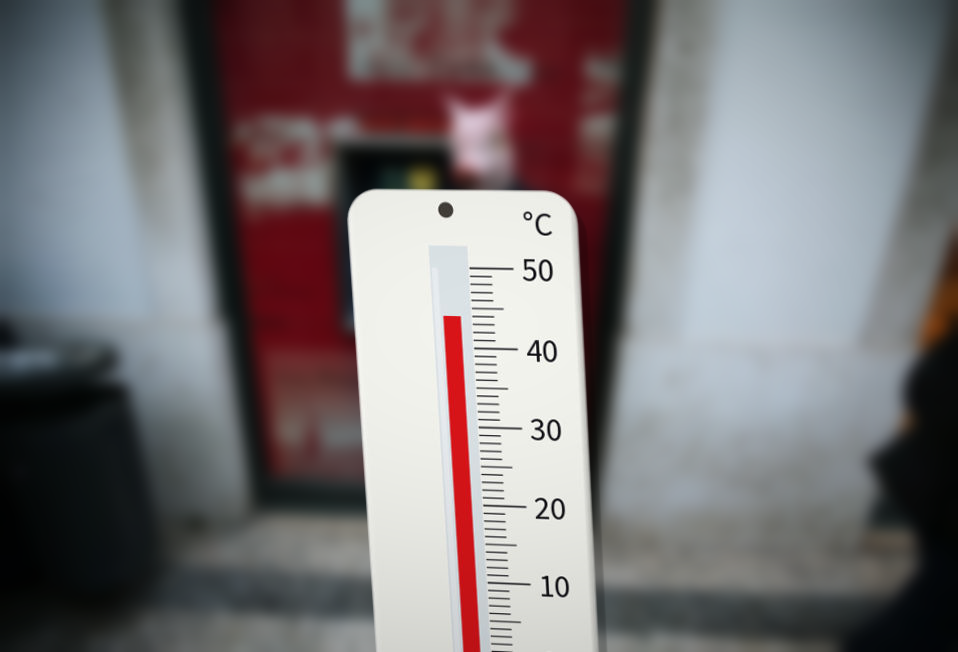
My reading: 44 (°C)
